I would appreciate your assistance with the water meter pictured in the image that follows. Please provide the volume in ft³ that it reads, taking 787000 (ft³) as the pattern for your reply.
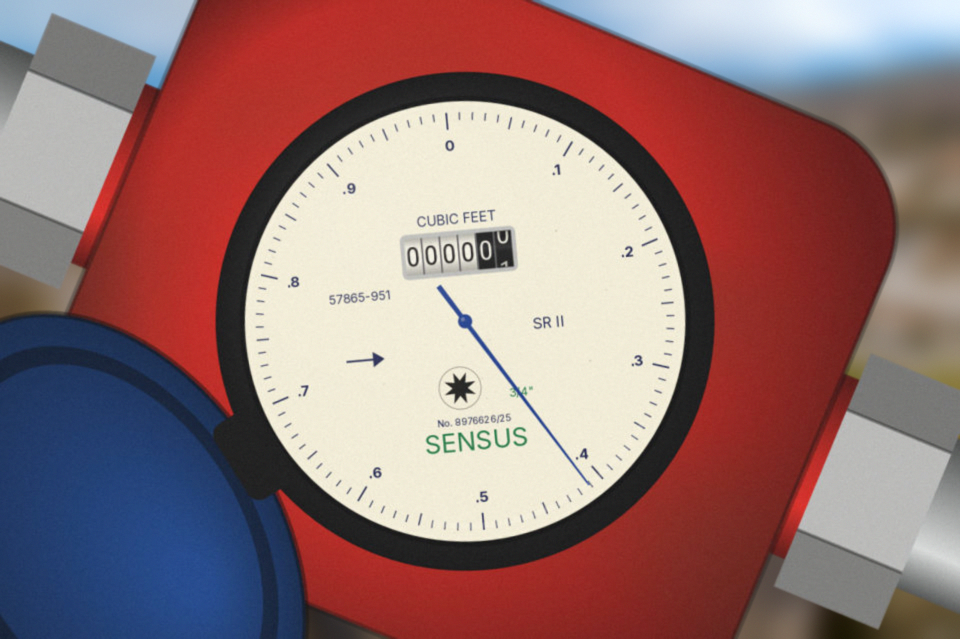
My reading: 0.41 (ft³)
